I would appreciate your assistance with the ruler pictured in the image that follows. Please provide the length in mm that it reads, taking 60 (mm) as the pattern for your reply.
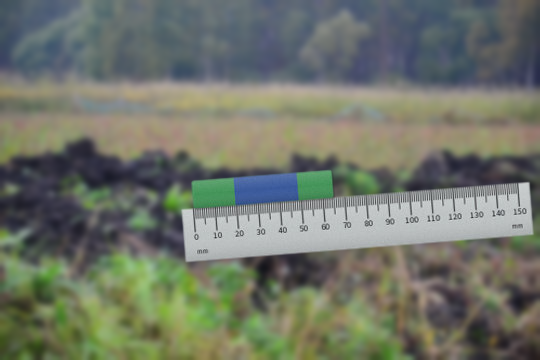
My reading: 65 (mm)
